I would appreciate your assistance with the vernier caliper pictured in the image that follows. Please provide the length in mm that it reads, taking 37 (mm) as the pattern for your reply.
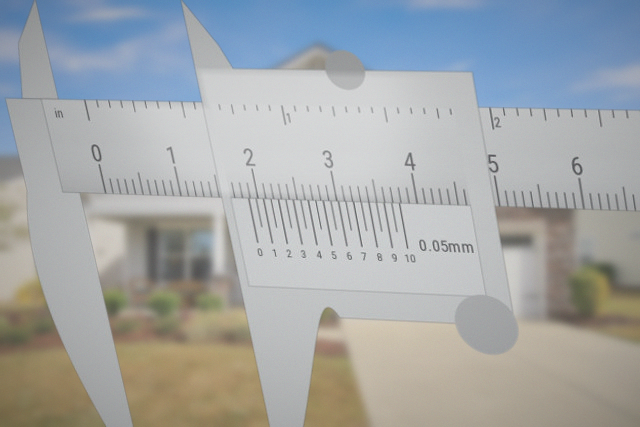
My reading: 18.8 (mm)
